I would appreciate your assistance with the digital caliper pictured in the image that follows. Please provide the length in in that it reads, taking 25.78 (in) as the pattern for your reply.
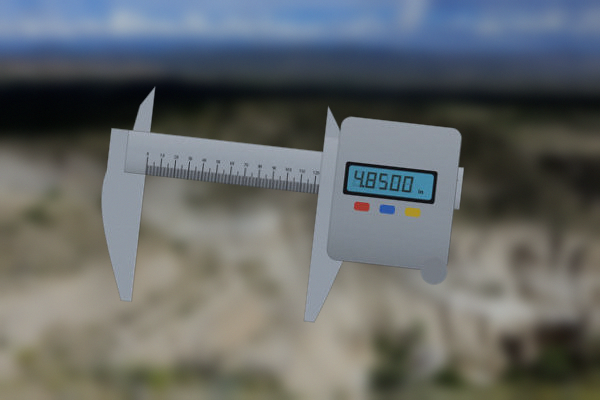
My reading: 4.8500 (in)
